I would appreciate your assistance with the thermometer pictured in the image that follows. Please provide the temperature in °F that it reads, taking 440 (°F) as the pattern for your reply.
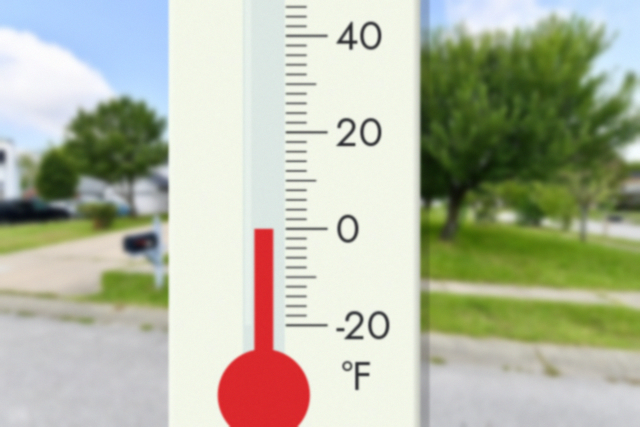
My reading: 0 (°F)
